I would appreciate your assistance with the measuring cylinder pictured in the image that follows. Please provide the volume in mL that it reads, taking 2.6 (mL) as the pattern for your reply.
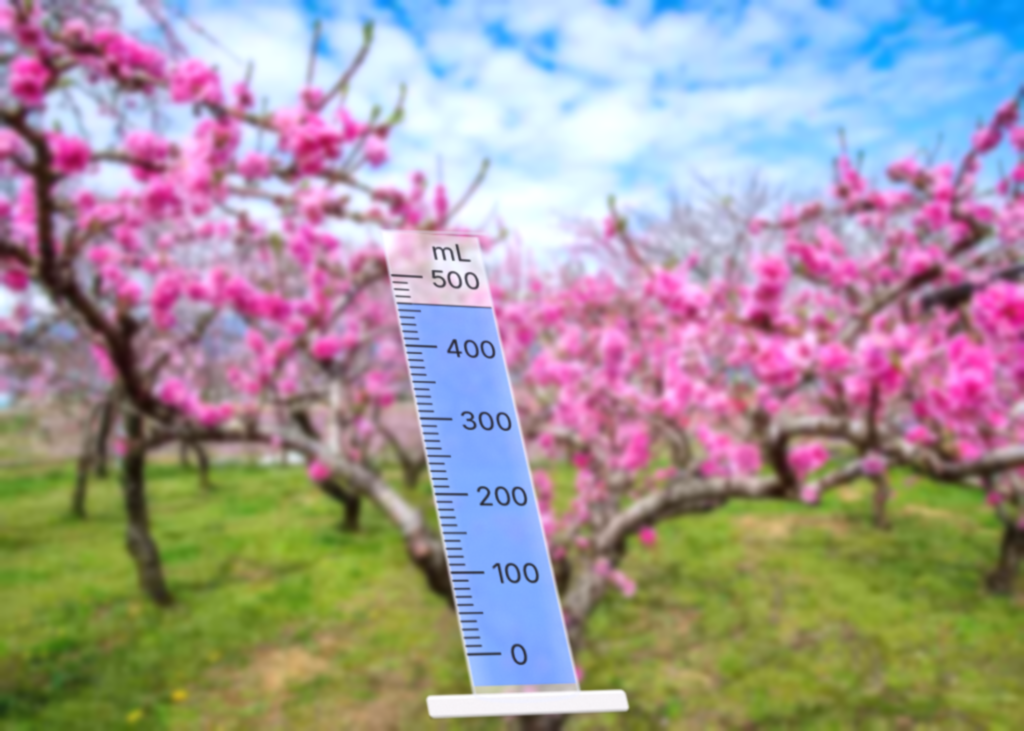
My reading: 460 (mL)
